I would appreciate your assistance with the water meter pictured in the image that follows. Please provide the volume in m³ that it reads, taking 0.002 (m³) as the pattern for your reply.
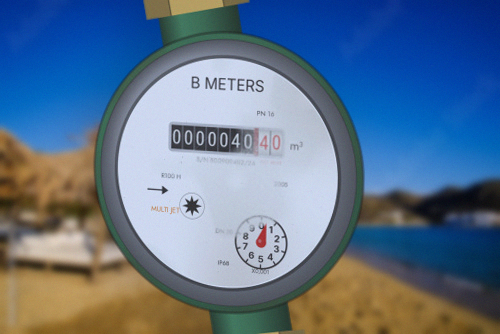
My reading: 40.400 (m³)
